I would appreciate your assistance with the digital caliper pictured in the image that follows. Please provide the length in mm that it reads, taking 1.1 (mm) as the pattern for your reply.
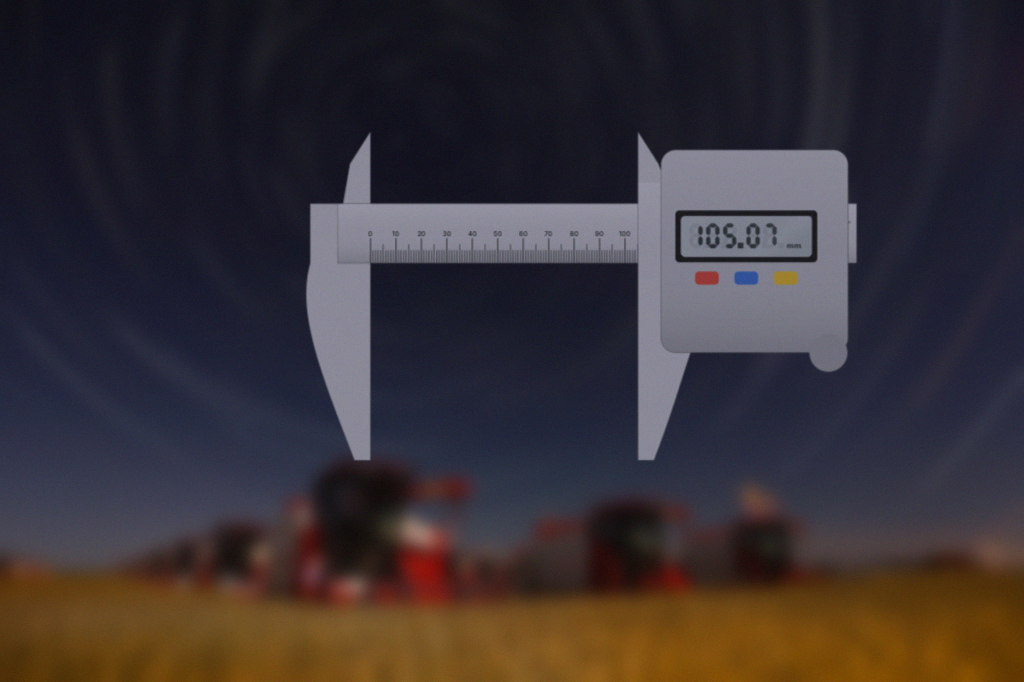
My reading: 105.07 (mm)
